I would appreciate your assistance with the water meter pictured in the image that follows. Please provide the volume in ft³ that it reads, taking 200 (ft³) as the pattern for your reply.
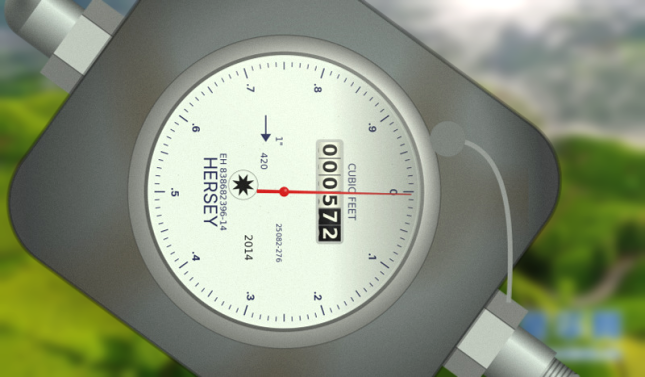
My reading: 572.00 (ft³)
